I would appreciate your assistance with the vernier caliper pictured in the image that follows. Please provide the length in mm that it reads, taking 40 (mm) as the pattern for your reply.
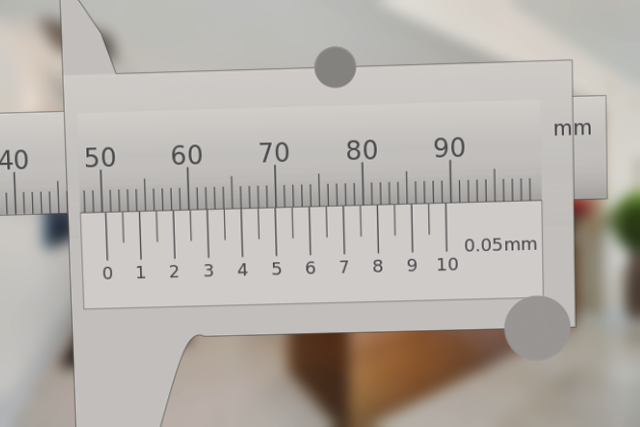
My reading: 50.4 (mm)
